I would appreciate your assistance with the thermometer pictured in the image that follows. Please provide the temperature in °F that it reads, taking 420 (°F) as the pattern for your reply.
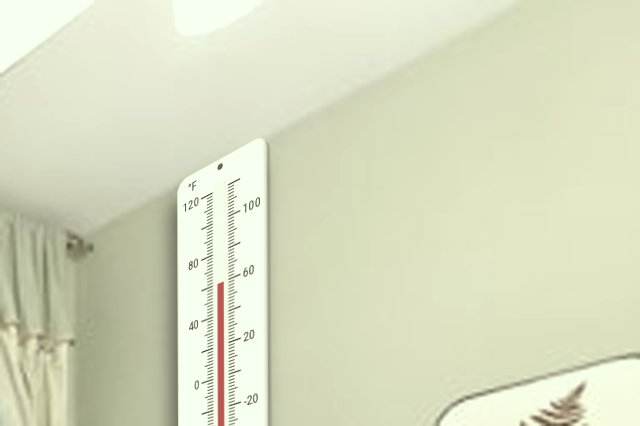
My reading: 60 (°F)
